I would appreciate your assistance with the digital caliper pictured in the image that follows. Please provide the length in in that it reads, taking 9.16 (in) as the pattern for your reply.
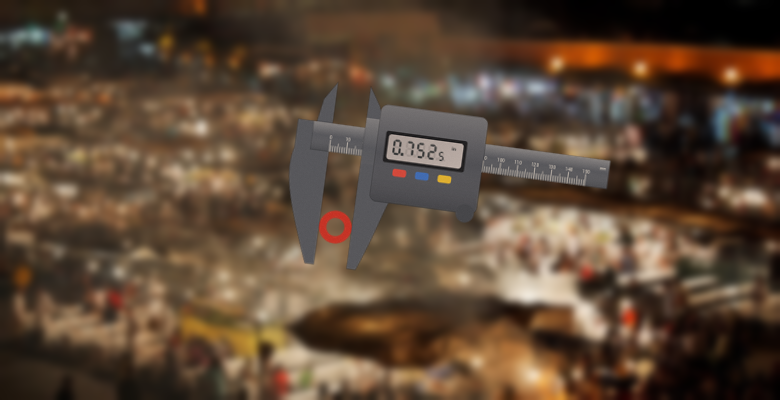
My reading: 0.7525 (in)
